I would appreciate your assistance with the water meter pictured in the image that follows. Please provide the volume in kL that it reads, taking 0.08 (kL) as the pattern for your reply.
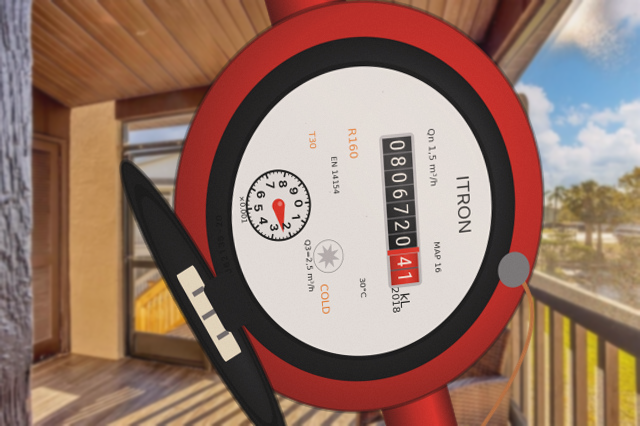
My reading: 806720.412 (kL)
